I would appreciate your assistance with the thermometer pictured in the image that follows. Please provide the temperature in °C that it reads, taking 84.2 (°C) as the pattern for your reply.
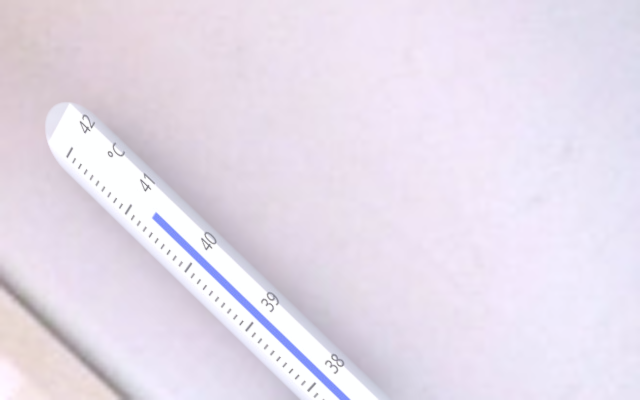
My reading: 40.7 (°C)
